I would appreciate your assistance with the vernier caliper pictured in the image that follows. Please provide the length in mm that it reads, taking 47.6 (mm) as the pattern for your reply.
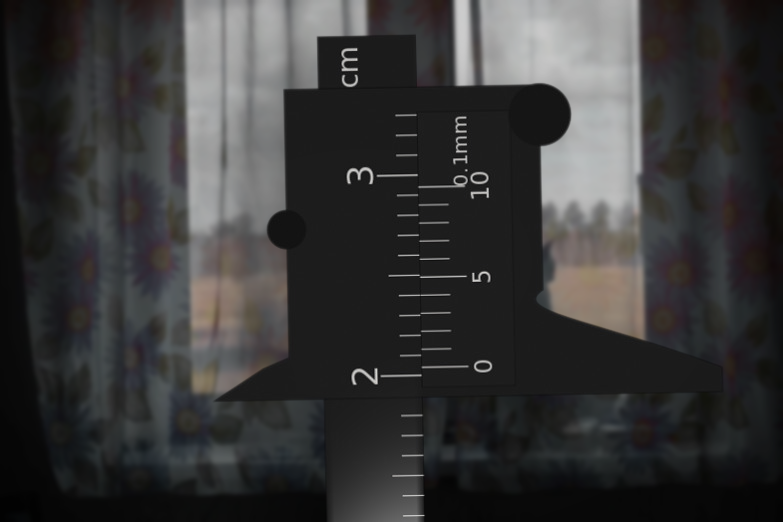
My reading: 20.4 (mm)
